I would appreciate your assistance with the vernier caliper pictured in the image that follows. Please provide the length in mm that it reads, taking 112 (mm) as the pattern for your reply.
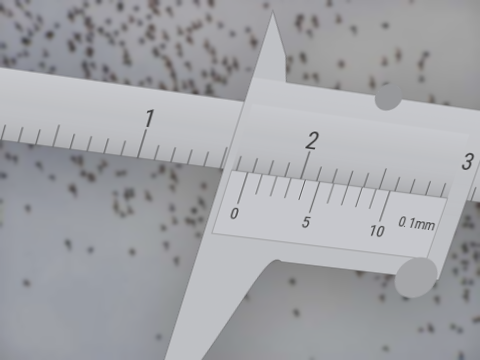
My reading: 16.7 (mm)
